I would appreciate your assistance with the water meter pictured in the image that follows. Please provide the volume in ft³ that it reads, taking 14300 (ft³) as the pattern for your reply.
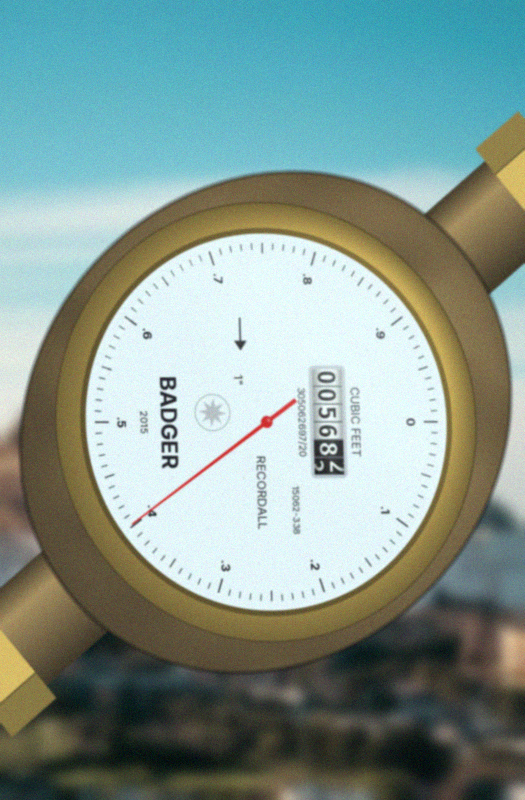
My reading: 5682.40 (ft³)
